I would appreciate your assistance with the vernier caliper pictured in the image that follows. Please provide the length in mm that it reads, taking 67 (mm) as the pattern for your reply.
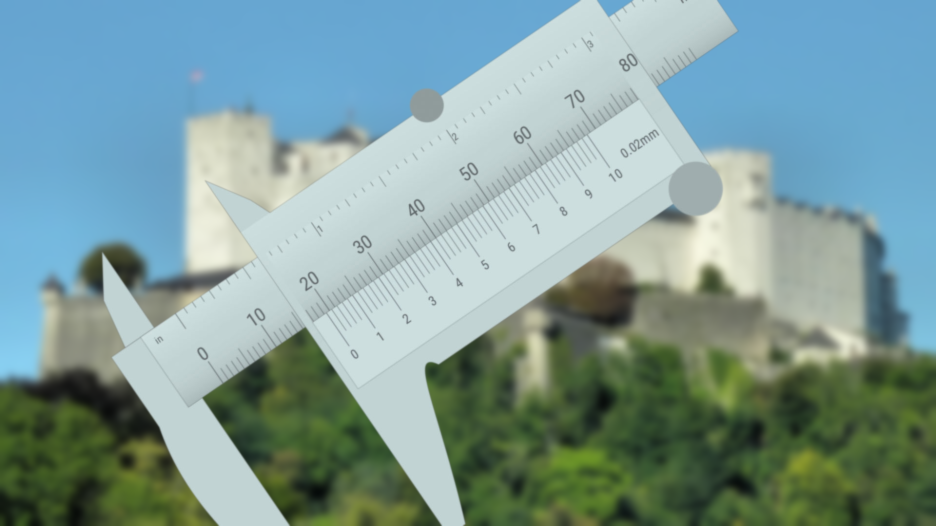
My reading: 19.4 (mm)
